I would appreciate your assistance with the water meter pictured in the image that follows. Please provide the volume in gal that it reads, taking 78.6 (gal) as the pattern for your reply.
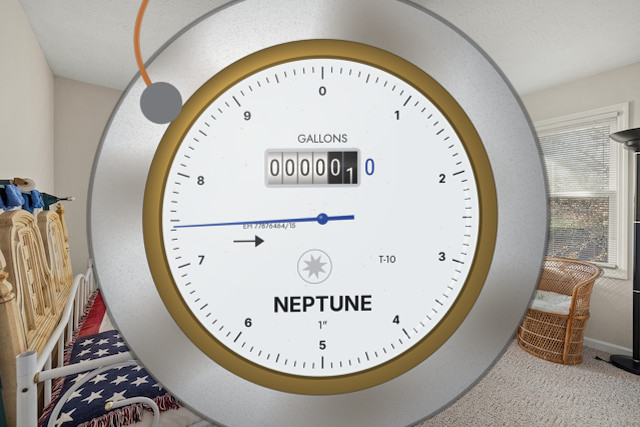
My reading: 7.4 (gal)
